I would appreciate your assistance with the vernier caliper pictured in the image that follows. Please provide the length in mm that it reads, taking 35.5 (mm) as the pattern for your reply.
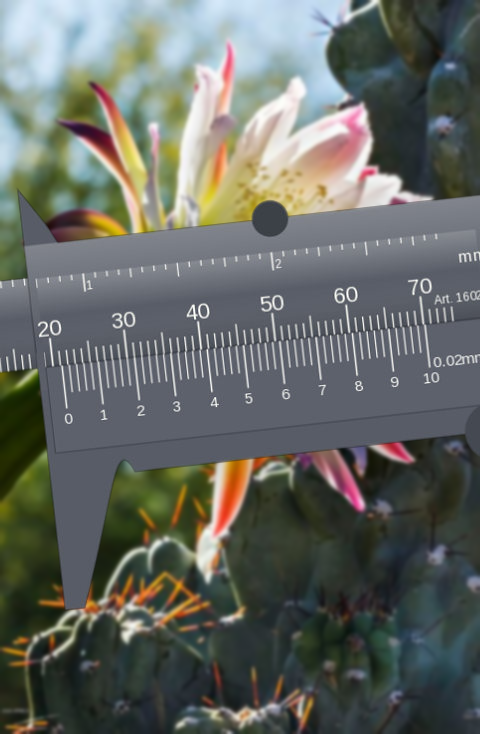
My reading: 21.2 (mm)
